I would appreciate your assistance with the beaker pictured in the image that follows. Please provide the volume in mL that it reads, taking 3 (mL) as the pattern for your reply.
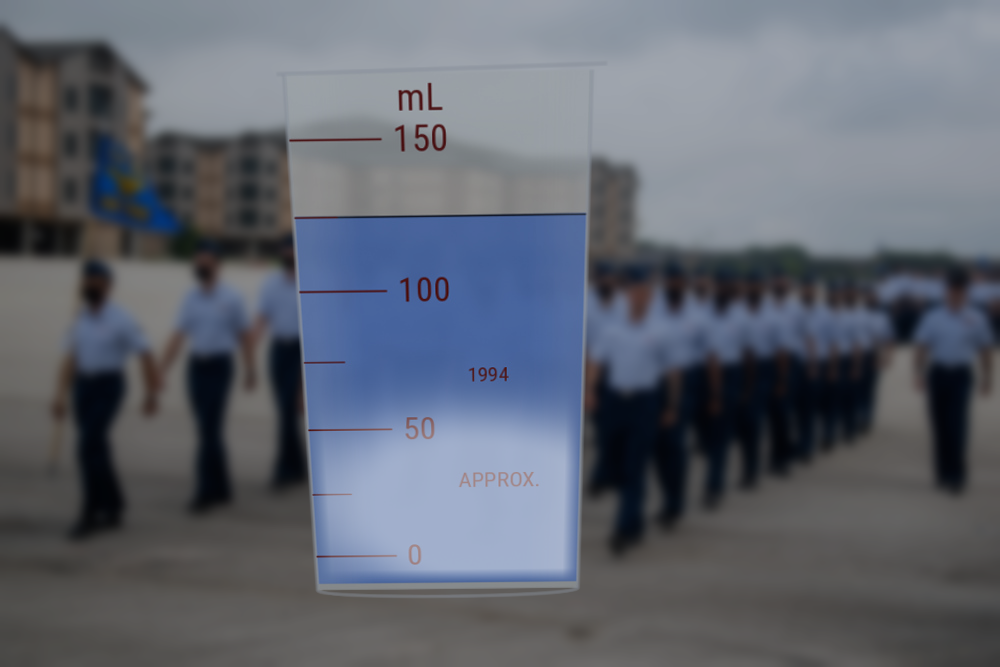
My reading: 125 (mL)
